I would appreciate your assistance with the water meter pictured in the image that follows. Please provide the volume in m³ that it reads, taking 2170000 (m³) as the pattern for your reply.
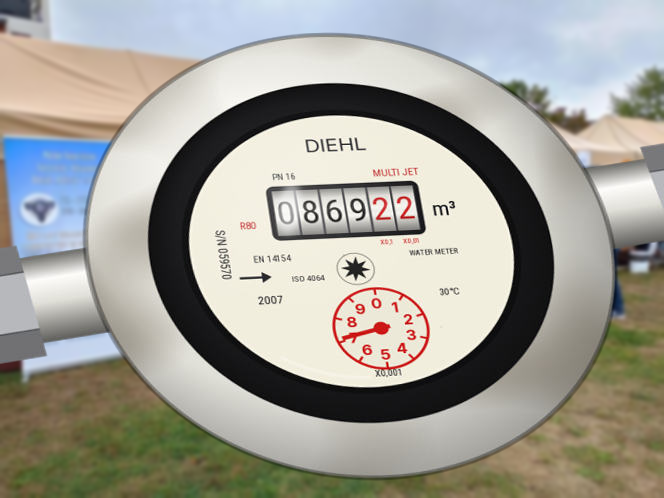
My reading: 869.227 (m³)
